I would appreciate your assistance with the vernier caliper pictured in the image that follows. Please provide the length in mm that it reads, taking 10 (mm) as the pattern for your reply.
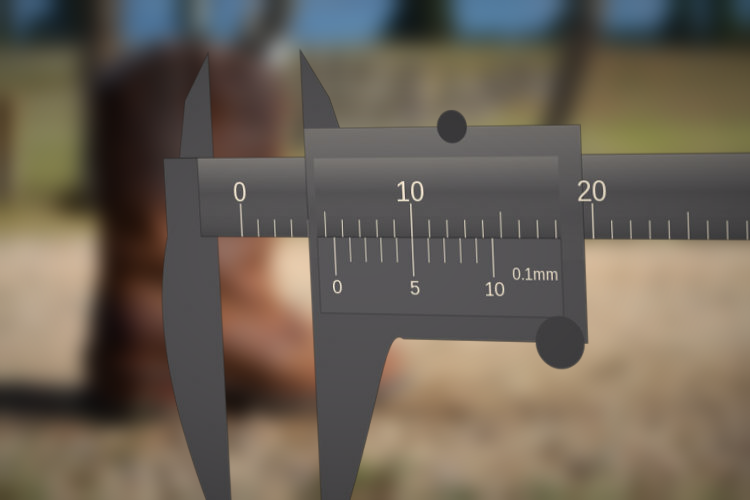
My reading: 5.5 (mm)
